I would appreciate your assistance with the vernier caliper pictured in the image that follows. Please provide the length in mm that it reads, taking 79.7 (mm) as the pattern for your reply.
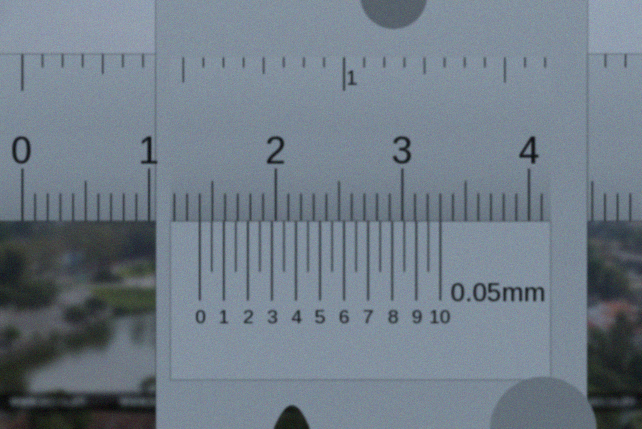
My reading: 14.0 (mm)
